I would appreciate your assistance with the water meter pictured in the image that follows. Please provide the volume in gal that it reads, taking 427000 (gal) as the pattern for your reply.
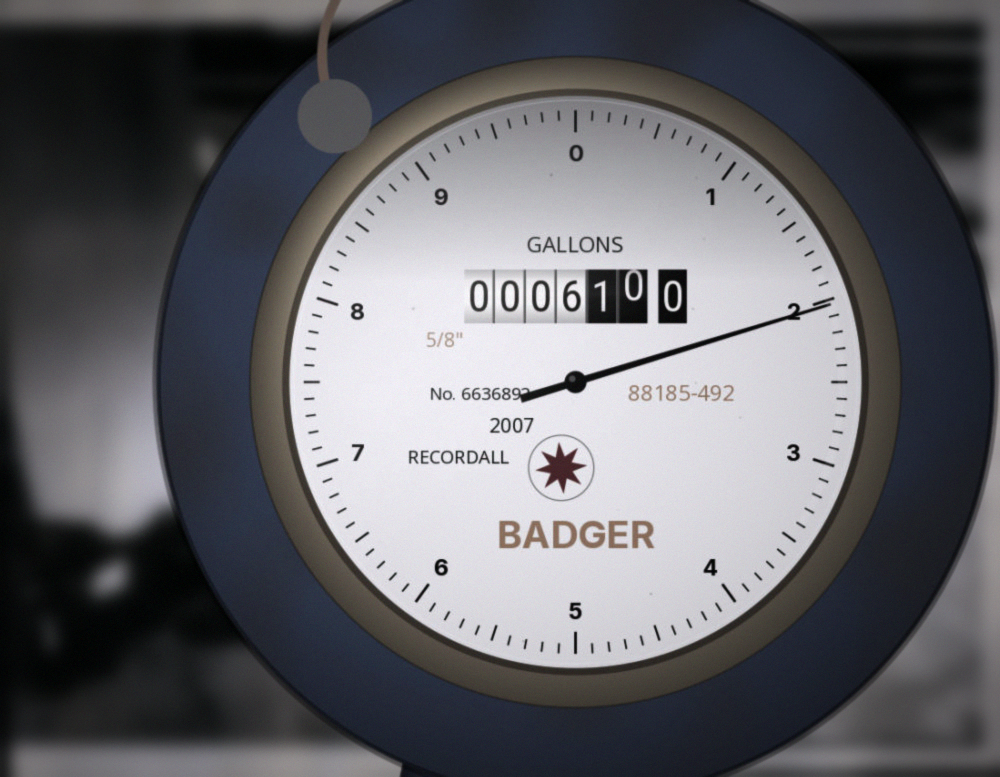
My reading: 6102.0 (gal)
